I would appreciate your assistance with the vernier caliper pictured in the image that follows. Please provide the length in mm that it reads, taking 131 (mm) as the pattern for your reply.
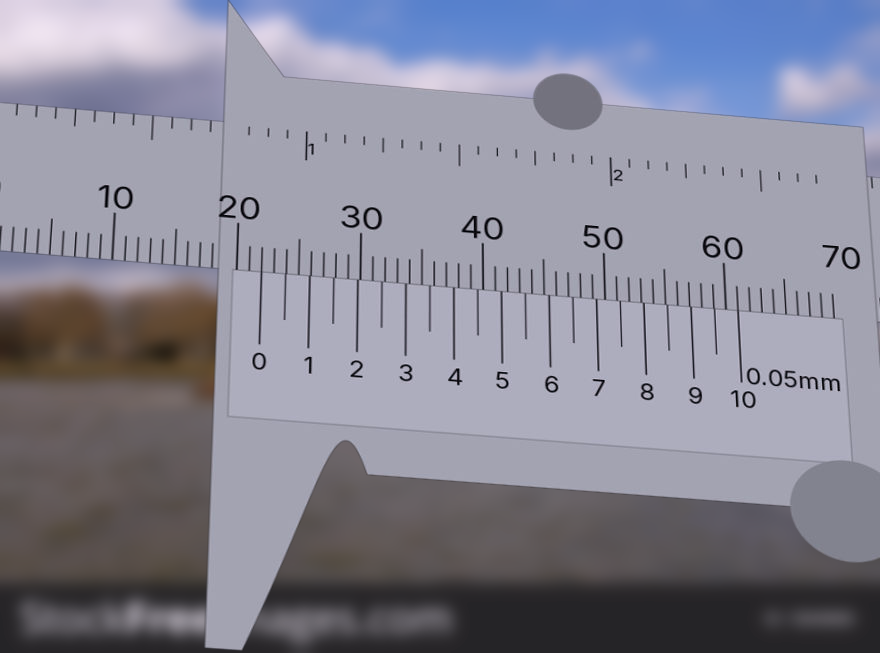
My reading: 22.0 (mm)
